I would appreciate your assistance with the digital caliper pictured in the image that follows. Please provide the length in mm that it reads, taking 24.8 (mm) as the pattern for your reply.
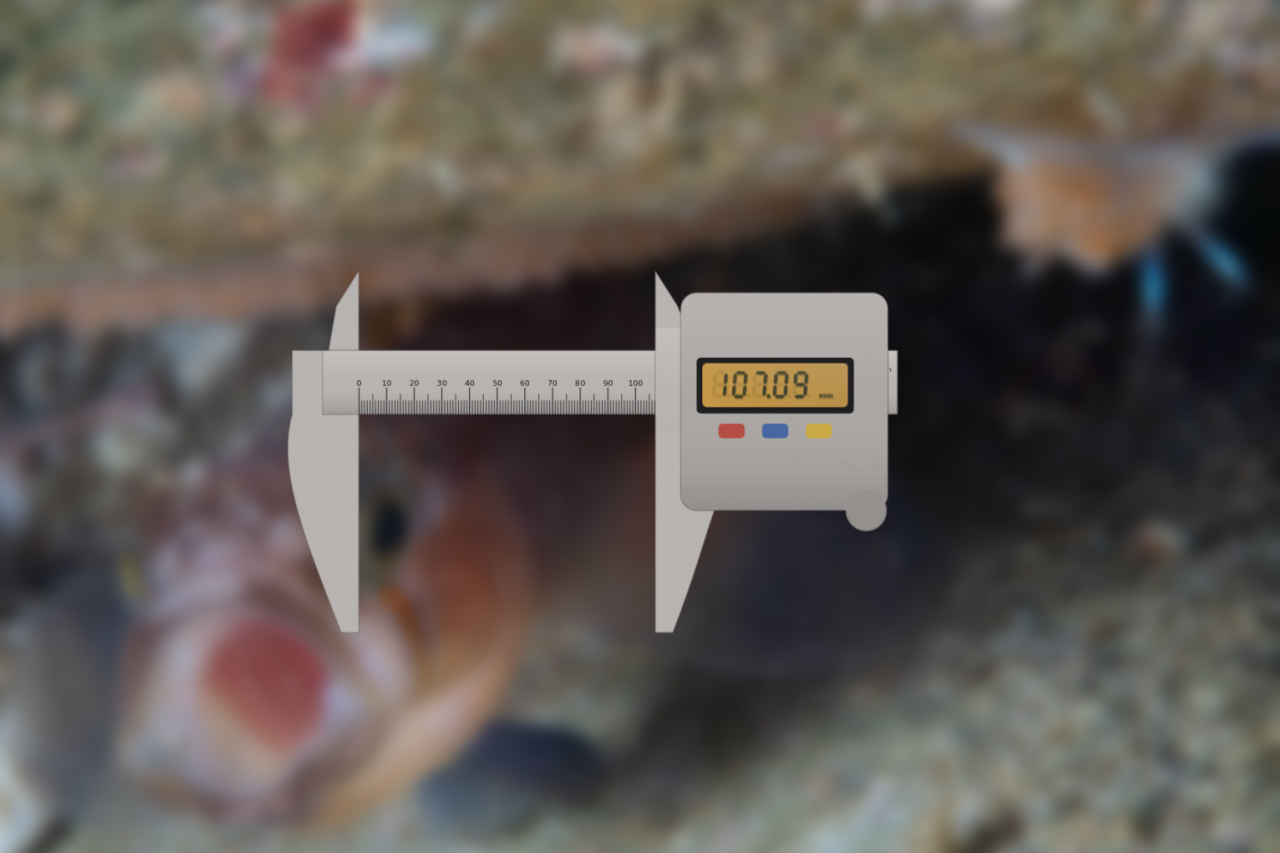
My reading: 107.09 (mm)
